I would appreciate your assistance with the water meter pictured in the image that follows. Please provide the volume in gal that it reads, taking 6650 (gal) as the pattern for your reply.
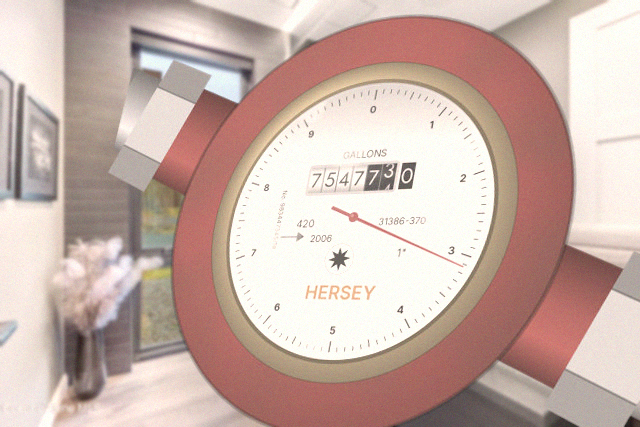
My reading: 7547733.1 (gal)
